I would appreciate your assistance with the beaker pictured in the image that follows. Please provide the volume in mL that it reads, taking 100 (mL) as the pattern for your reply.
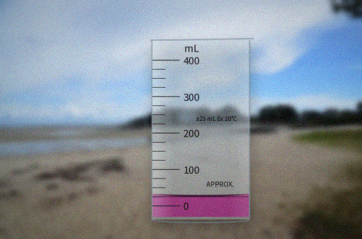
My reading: 25 (mL)
